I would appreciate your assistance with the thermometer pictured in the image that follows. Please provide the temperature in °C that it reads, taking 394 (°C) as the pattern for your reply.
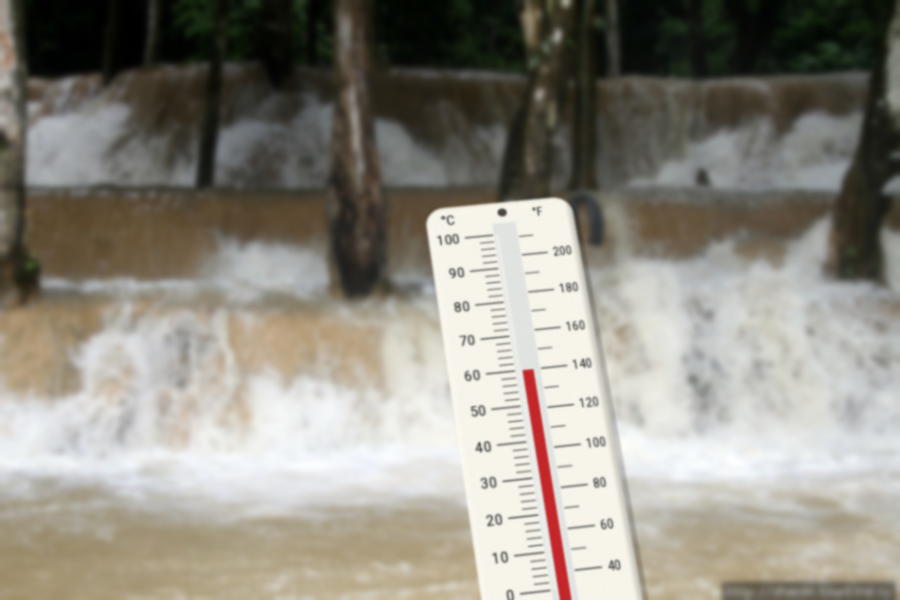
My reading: 60 (°C)
